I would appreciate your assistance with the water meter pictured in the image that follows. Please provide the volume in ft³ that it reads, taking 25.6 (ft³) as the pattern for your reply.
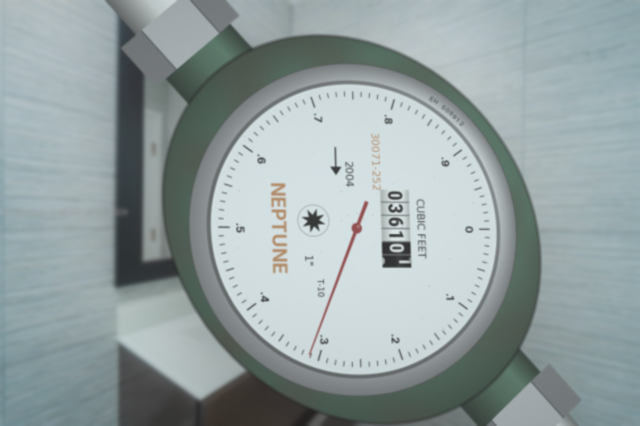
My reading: 36101.31 (ft³)
